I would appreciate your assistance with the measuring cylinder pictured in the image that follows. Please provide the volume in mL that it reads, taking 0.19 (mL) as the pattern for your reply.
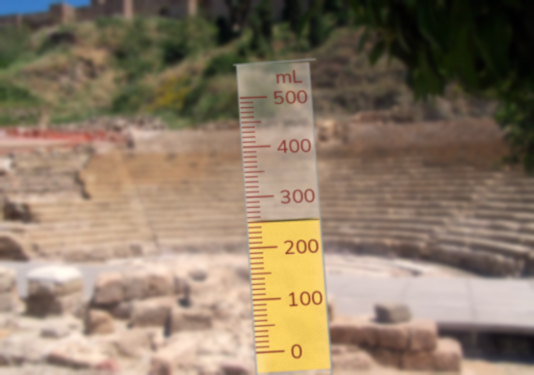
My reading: 250 (mL)
